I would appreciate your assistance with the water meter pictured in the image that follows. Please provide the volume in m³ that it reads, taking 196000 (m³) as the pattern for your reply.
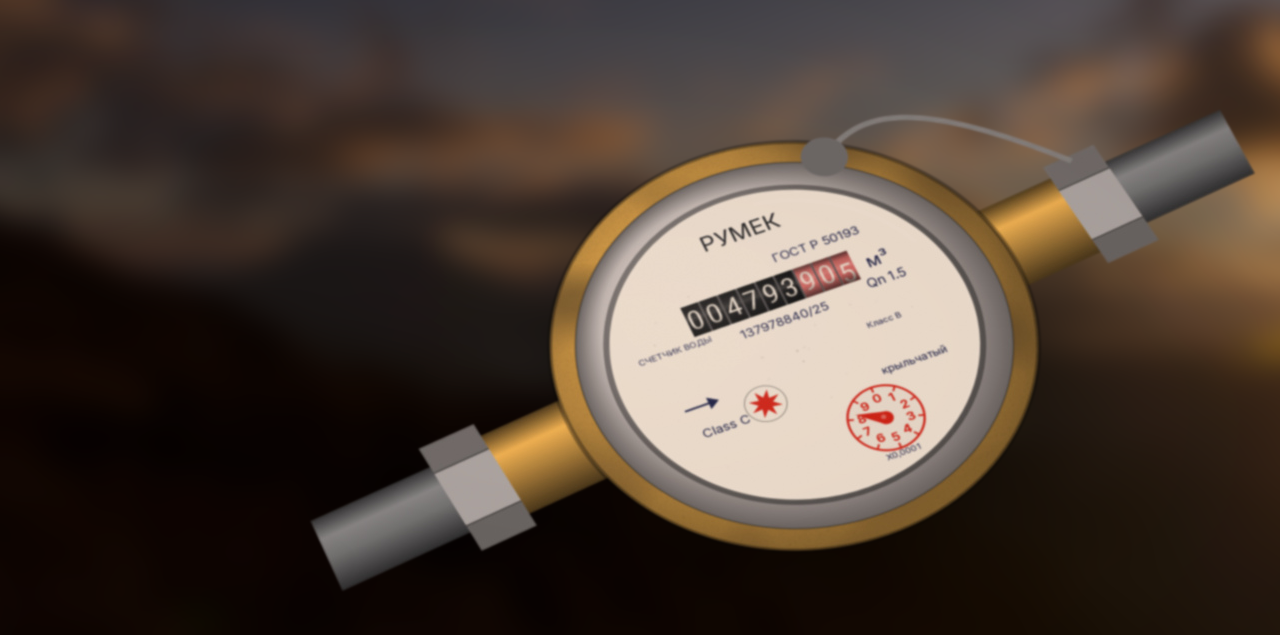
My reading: 4793.9048 (m³)
